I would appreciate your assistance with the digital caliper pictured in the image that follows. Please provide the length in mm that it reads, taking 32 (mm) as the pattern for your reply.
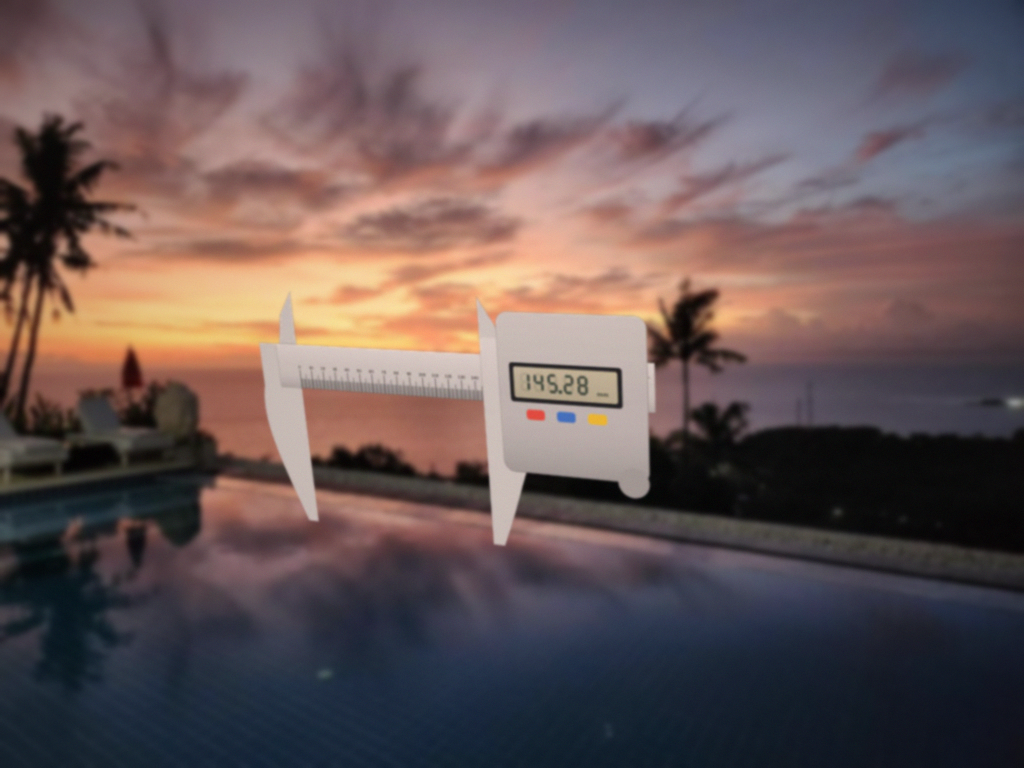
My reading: 145.28 (mm)
